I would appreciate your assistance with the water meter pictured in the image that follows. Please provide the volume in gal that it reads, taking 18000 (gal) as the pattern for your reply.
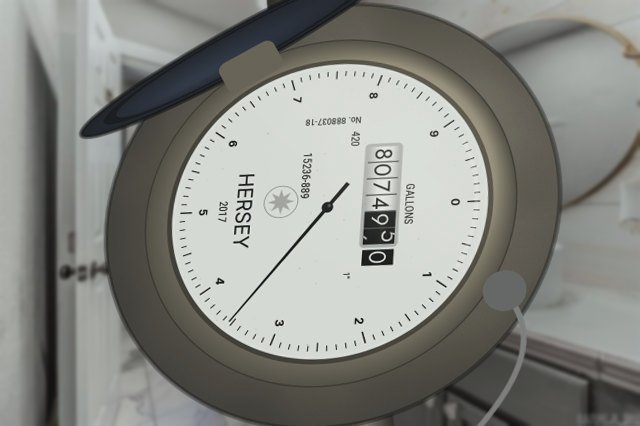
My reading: 8074953.5 (gal)
